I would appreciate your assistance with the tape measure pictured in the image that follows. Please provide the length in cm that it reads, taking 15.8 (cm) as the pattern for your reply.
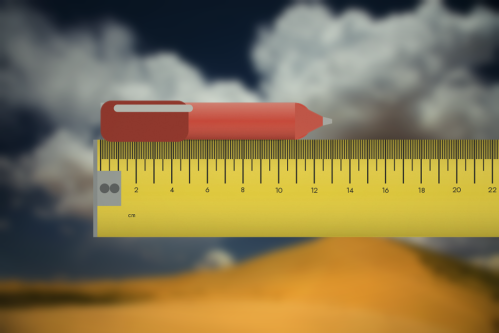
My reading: 13 (cm)
